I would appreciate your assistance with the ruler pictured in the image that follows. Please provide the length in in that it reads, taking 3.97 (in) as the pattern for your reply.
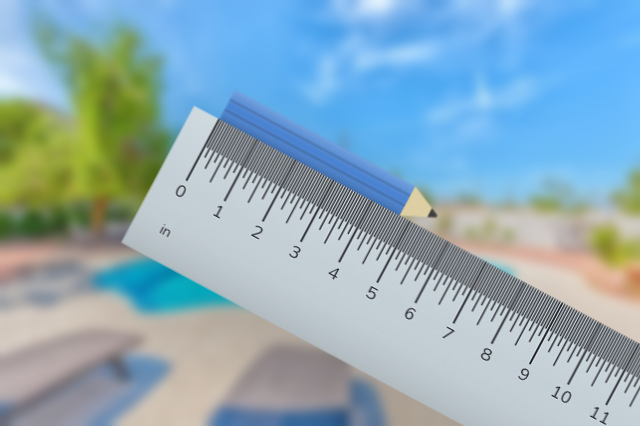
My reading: 5.5 (in)
